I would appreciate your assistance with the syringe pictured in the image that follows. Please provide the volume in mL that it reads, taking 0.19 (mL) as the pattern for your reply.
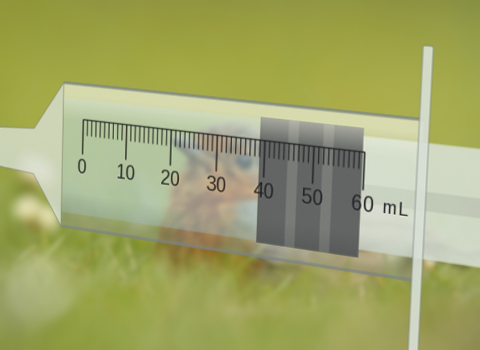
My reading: 39 (mL)
